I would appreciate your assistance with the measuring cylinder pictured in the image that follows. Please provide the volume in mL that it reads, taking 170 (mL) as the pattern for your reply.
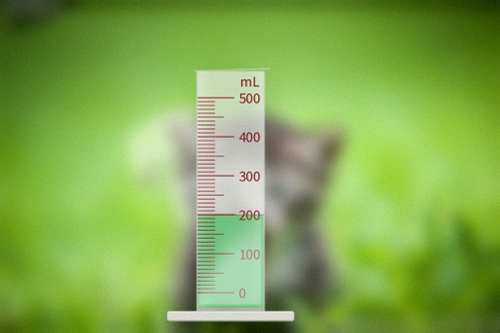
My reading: 200 (mL)
